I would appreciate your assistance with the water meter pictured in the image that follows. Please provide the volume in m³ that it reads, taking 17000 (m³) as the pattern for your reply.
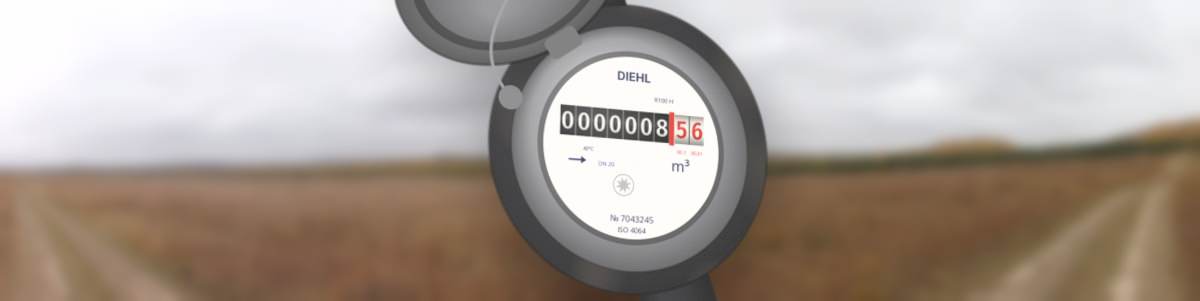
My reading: 8.56 (m³)
